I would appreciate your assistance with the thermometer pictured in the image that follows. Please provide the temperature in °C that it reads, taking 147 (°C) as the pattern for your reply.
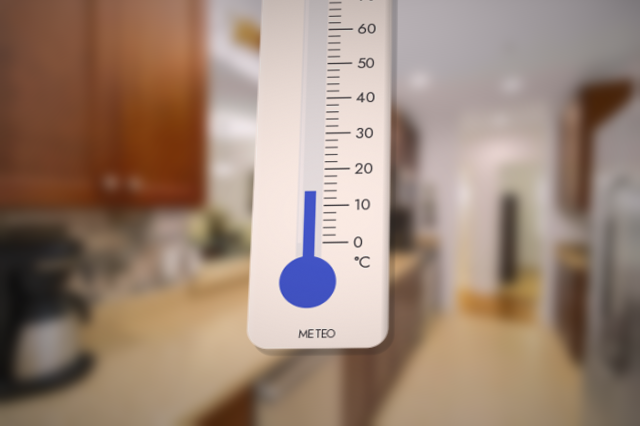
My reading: 14 (°C)
